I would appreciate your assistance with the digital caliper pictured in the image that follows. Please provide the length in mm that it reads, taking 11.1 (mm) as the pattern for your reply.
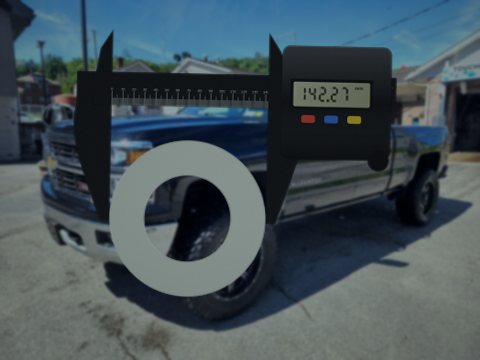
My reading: 142.27 (mm)
